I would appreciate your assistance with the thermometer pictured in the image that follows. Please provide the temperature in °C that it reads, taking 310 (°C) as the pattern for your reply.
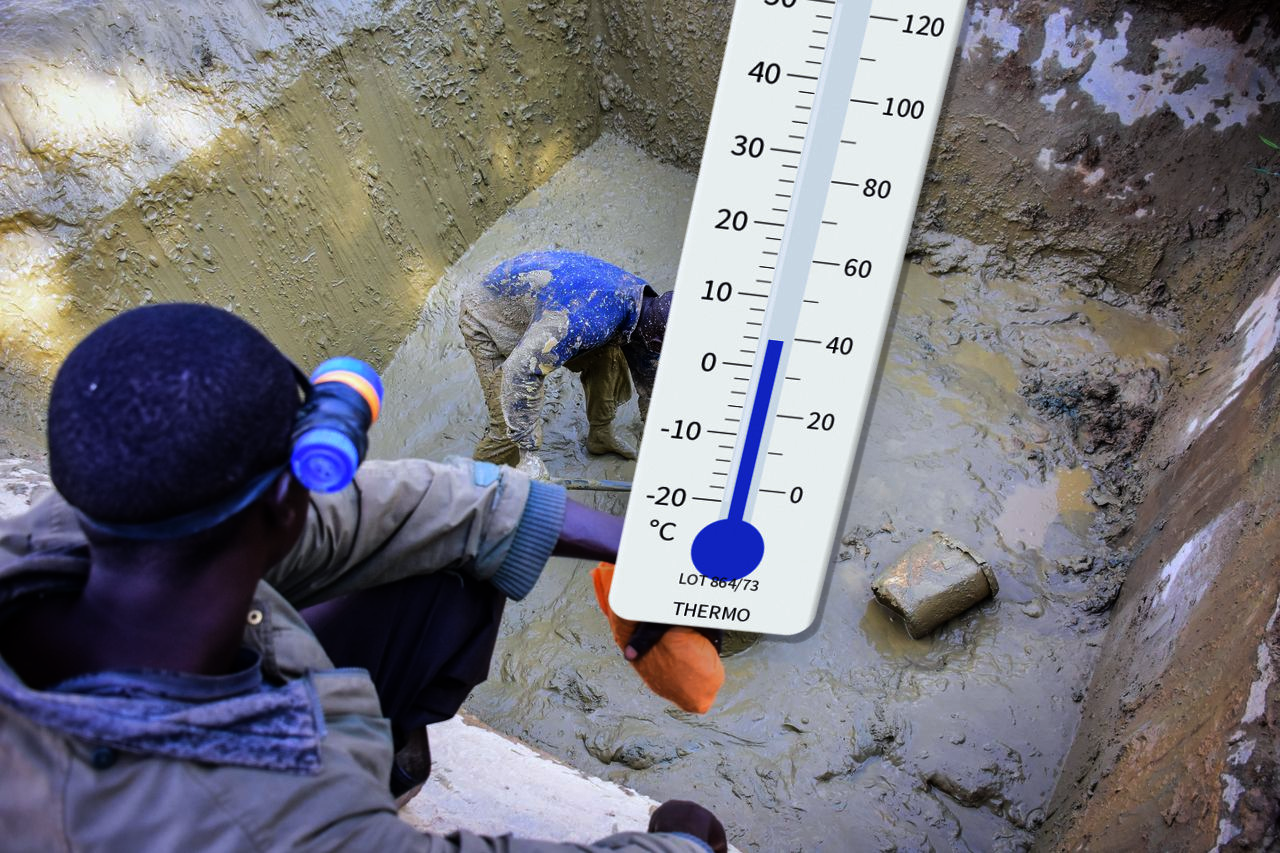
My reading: 4 (°C)
